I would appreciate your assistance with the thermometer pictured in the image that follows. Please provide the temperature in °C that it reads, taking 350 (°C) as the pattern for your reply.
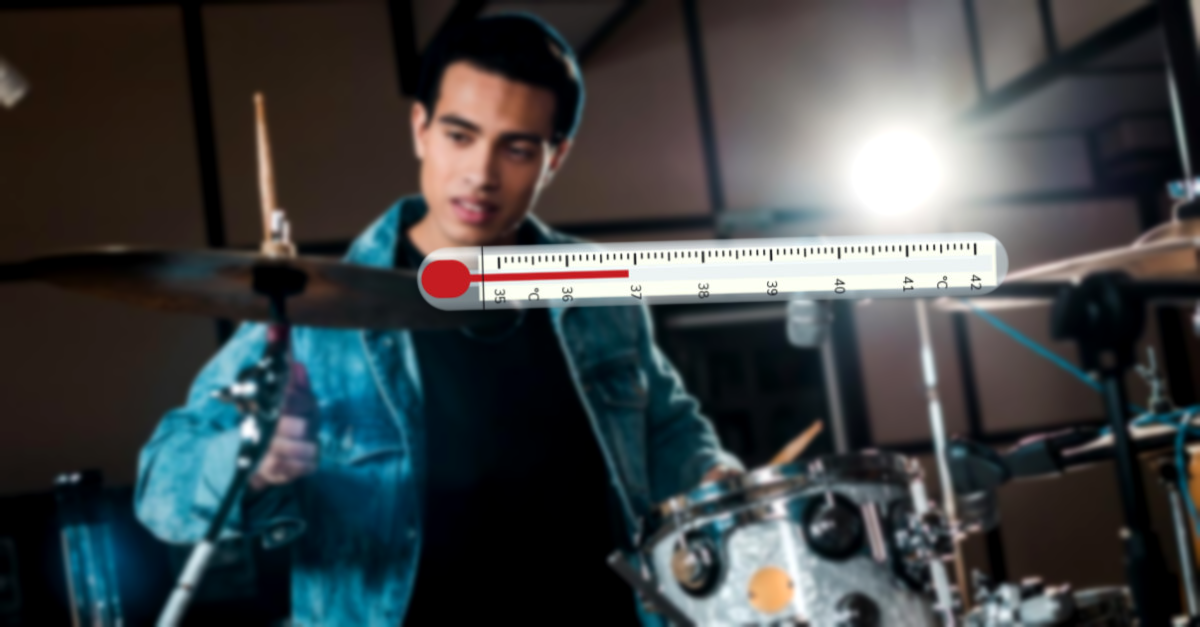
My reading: 36.9 (°C)
